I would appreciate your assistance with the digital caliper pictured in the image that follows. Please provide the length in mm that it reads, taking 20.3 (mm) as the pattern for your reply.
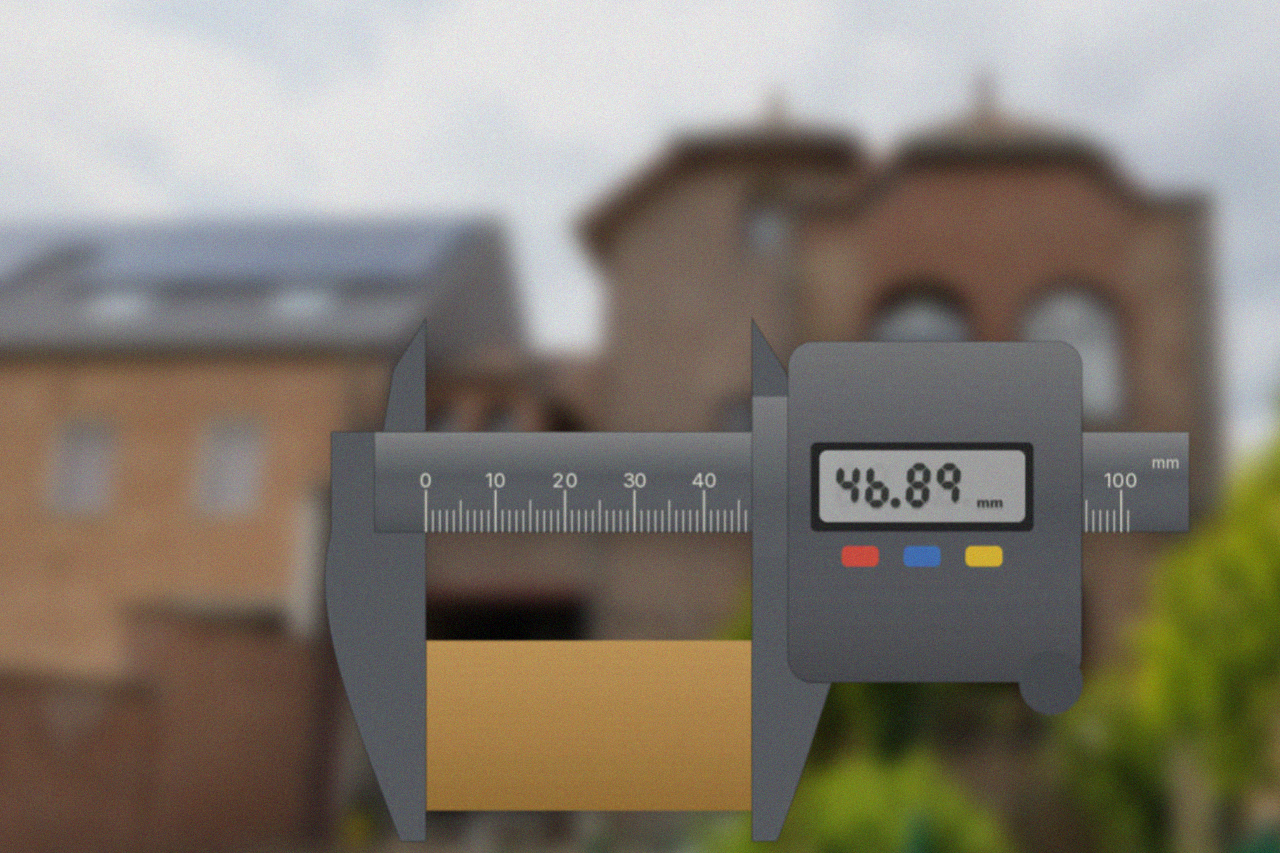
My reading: 46.89 (mm)
